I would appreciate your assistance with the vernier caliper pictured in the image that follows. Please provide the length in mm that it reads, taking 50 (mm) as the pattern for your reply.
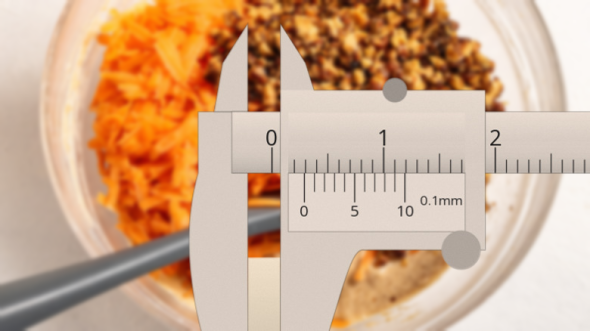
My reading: 2.9 (mm)
